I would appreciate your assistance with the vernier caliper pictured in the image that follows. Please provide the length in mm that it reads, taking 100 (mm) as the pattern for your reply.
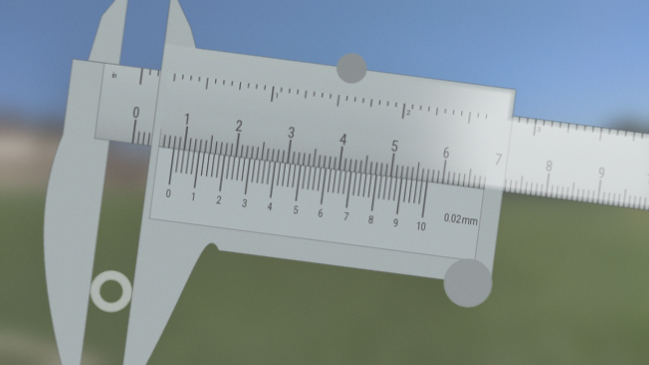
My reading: 8.0 (mm)
